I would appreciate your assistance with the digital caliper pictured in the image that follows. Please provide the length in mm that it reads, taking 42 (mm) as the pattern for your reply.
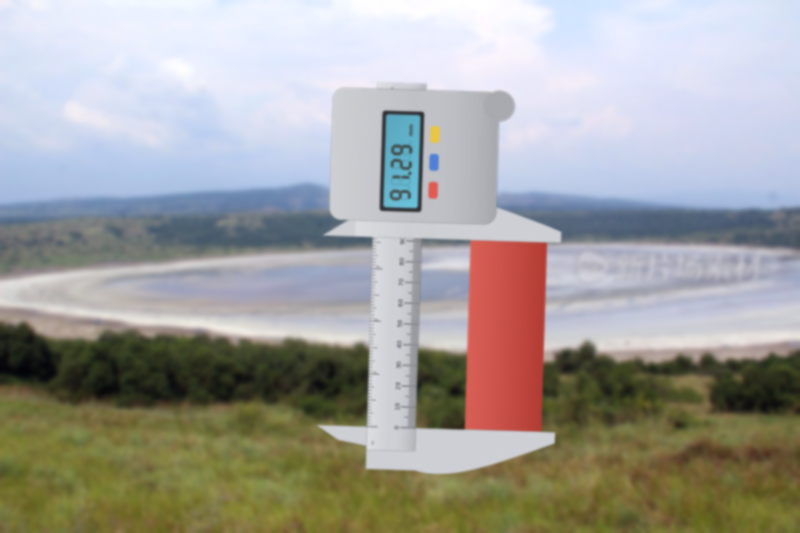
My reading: 91.29 (mm)
